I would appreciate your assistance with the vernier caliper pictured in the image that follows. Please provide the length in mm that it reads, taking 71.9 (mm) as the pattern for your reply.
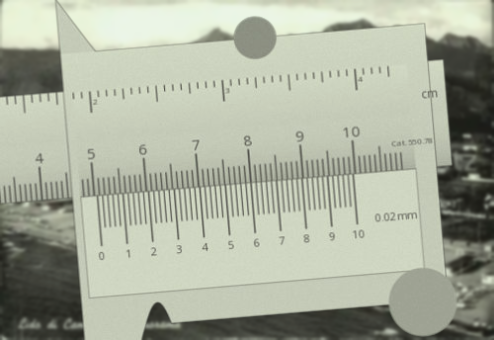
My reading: 50.6 (mm)
